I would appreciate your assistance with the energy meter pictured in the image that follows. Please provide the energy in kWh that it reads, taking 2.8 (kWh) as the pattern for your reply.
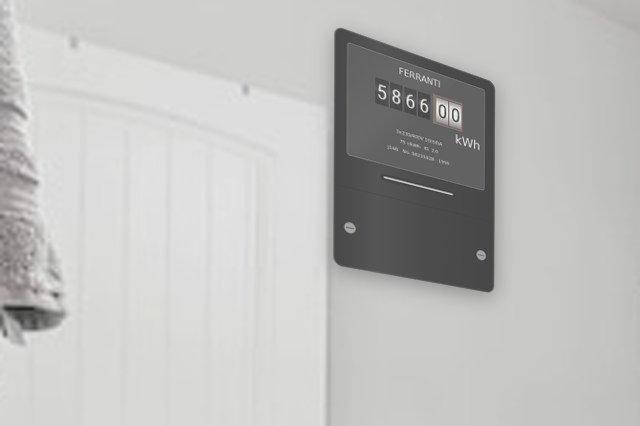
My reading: 5866.00 (kWh)
